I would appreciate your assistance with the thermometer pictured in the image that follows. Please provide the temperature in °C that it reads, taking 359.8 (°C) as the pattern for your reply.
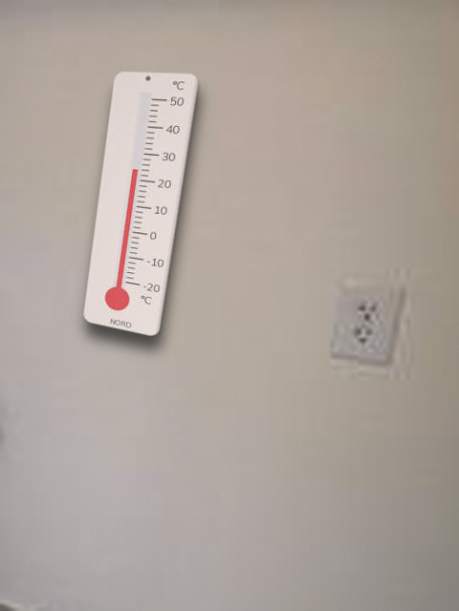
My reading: 24 (°C)
